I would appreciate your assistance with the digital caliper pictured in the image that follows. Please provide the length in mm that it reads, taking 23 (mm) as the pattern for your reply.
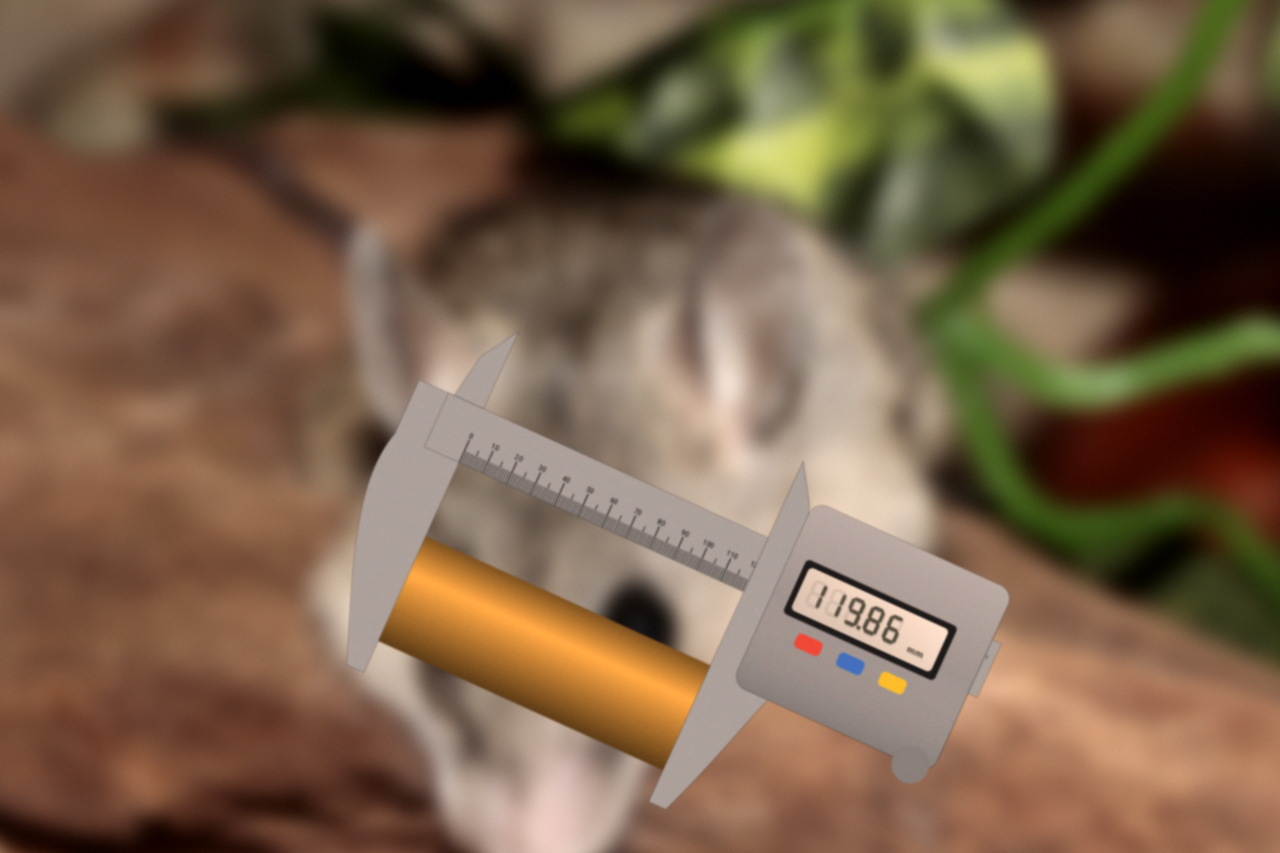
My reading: 119.86 (mm)
